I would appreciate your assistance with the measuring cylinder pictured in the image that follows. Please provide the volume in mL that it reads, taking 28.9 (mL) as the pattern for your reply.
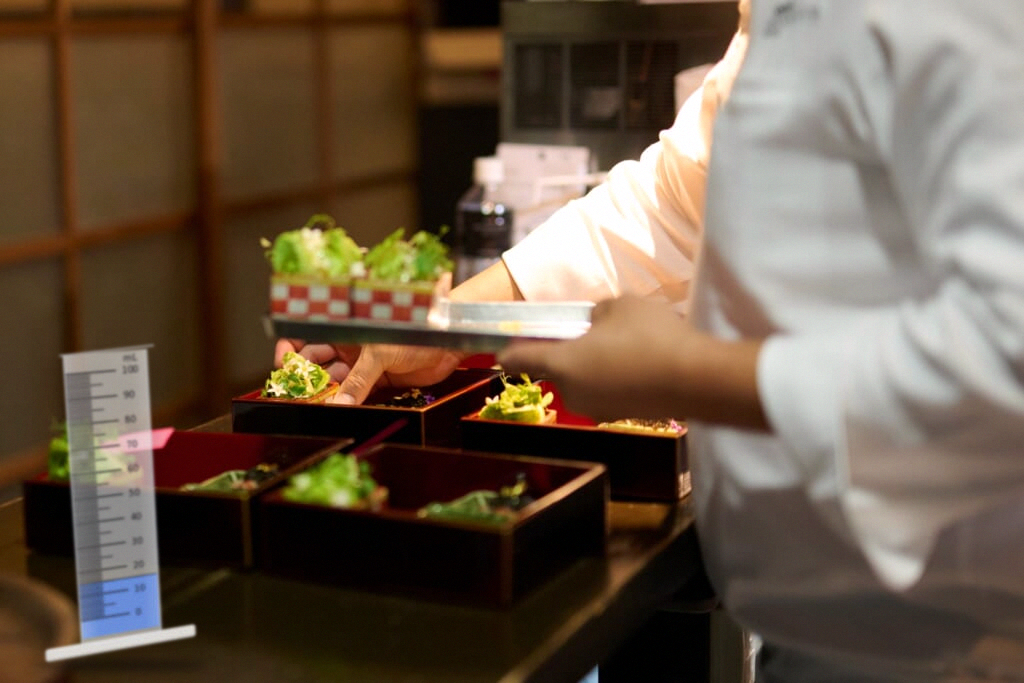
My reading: 15 (mL)
